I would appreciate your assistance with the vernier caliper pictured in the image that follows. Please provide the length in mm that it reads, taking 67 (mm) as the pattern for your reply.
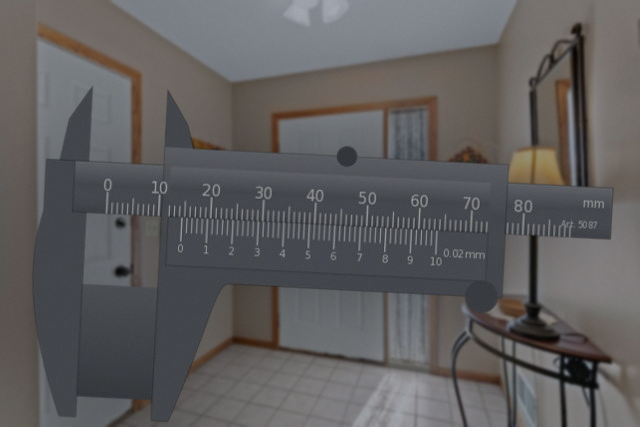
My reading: 14.5 (mm)
